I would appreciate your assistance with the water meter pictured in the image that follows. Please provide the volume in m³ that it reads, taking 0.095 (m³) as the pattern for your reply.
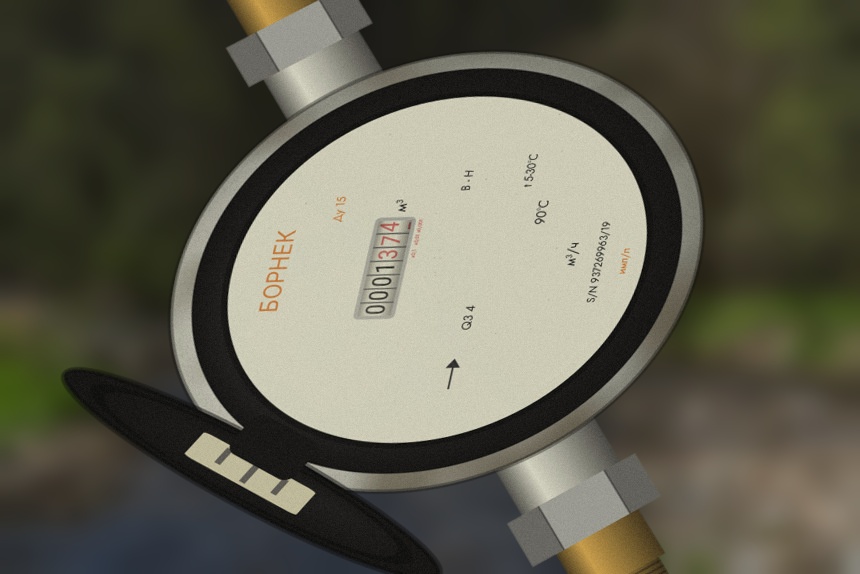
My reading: 1.374 (m³)
